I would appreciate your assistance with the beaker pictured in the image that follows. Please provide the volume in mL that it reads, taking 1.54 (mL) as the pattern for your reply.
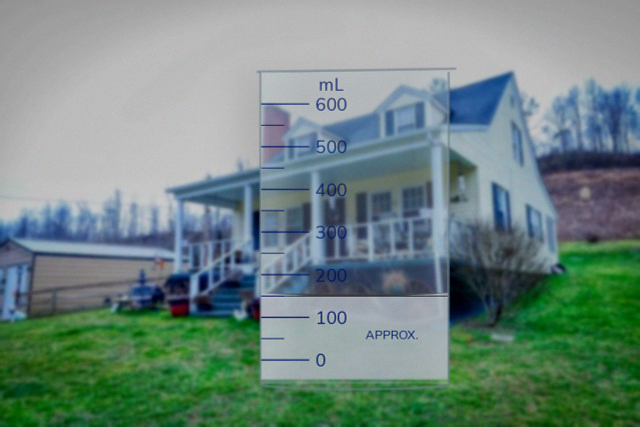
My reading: 150 (mL)
